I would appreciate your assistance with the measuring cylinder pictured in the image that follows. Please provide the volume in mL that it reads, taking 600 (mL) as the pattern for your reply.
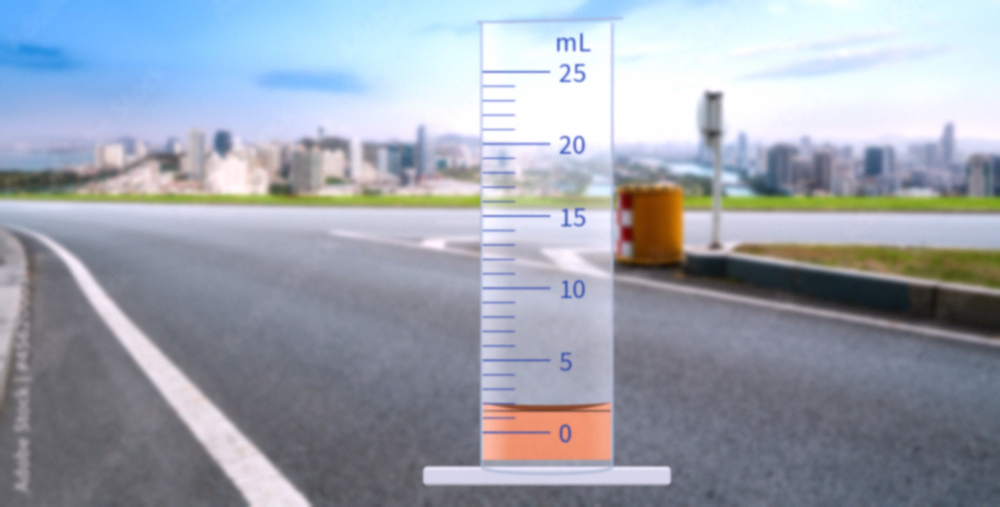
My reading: 1.5 (mL)
